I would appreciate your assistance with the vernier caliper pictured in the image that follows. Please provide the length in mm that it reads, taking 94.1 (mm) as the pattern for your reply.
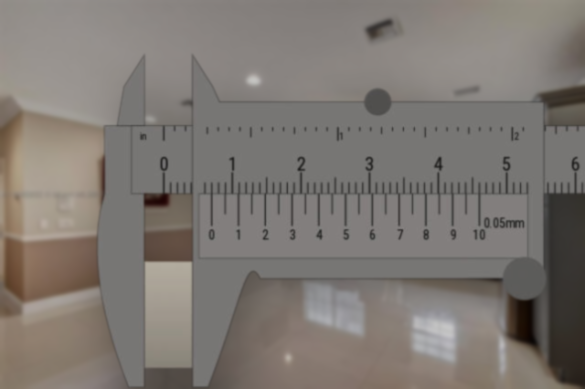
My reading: 7.0 (mm)
